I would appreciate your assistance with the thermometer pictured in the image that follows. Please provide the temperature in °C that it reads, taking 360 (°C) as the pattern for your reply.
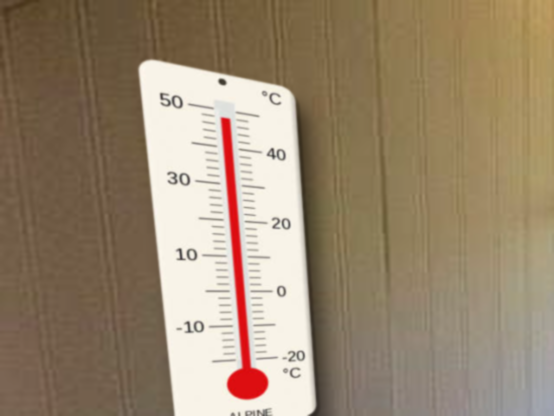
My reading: 48 (°C)
